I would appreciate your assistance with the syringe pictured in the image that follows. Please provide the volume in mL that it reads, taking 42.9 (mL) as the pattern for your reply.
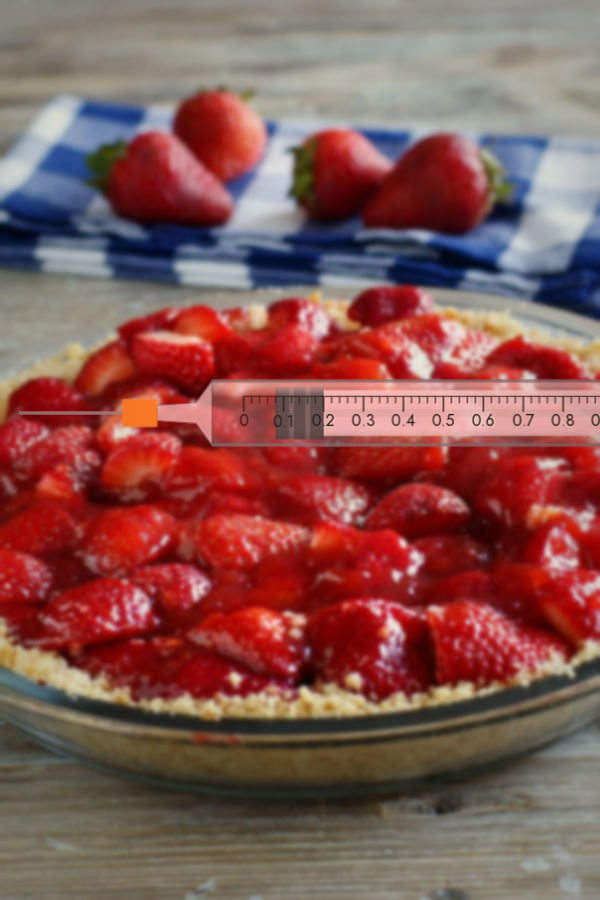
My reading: 0.08 (mL)
